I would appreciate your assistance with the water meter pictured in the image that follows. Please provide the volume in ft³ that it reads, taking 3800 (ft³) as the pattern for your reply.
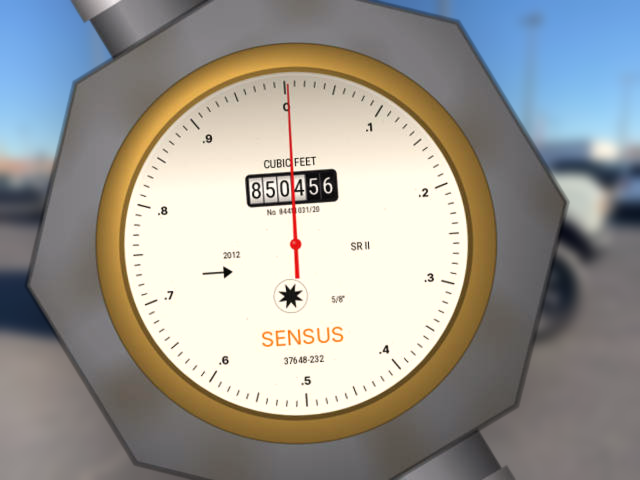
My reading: 850456.00 (ft³)
